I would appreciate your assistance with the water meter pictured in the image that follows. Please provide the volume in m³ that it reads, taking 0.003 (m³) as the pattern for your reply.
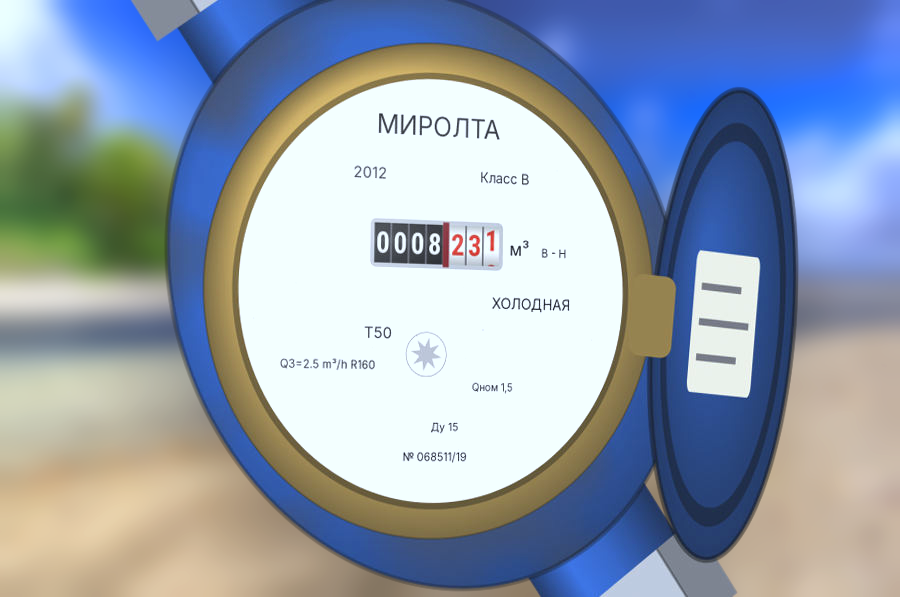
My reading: 8.231 (m³)
